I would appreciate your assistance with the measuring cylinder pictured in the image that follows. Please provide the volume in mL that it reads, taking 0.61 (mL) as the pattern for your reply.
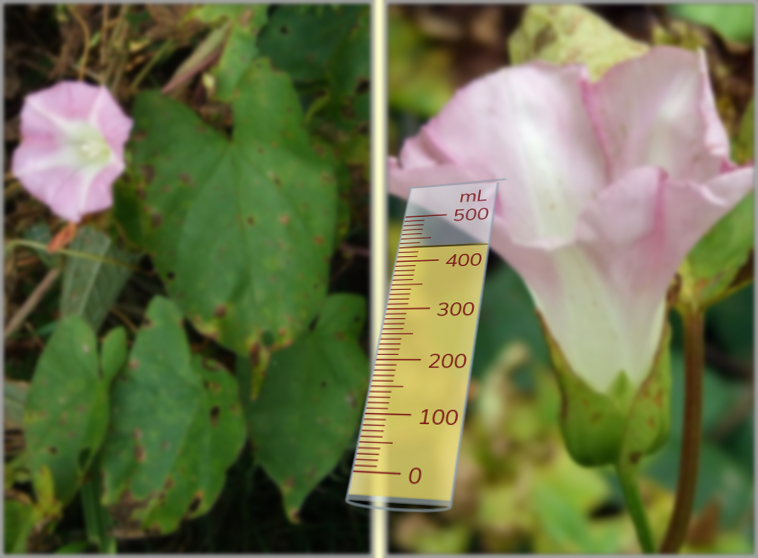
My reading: 430 (mL)
